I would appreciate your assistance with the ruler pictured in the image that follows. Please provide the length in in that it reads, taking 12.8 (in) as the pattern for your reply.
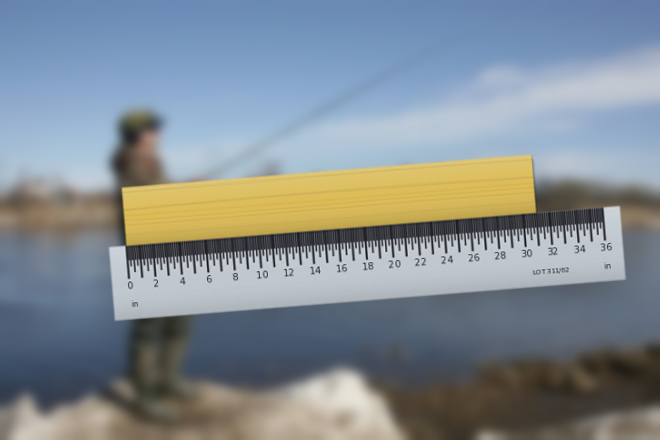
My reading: 31 (in)
